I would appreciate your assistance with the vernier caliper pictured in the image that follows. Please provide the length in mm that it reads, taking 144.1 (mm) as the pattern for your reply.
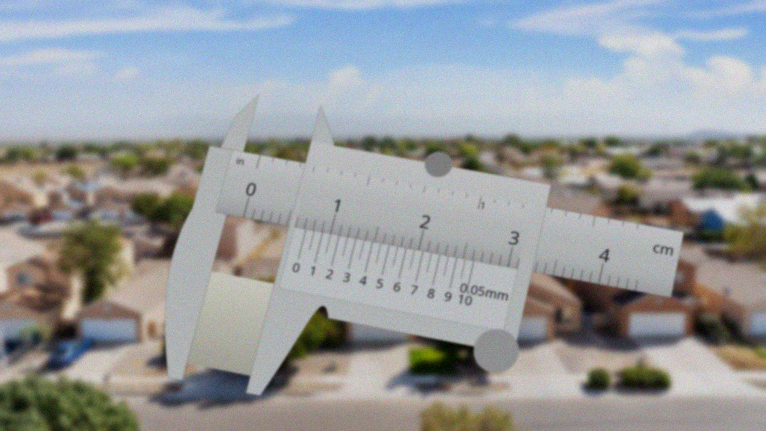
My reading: 7.2 (mm)
